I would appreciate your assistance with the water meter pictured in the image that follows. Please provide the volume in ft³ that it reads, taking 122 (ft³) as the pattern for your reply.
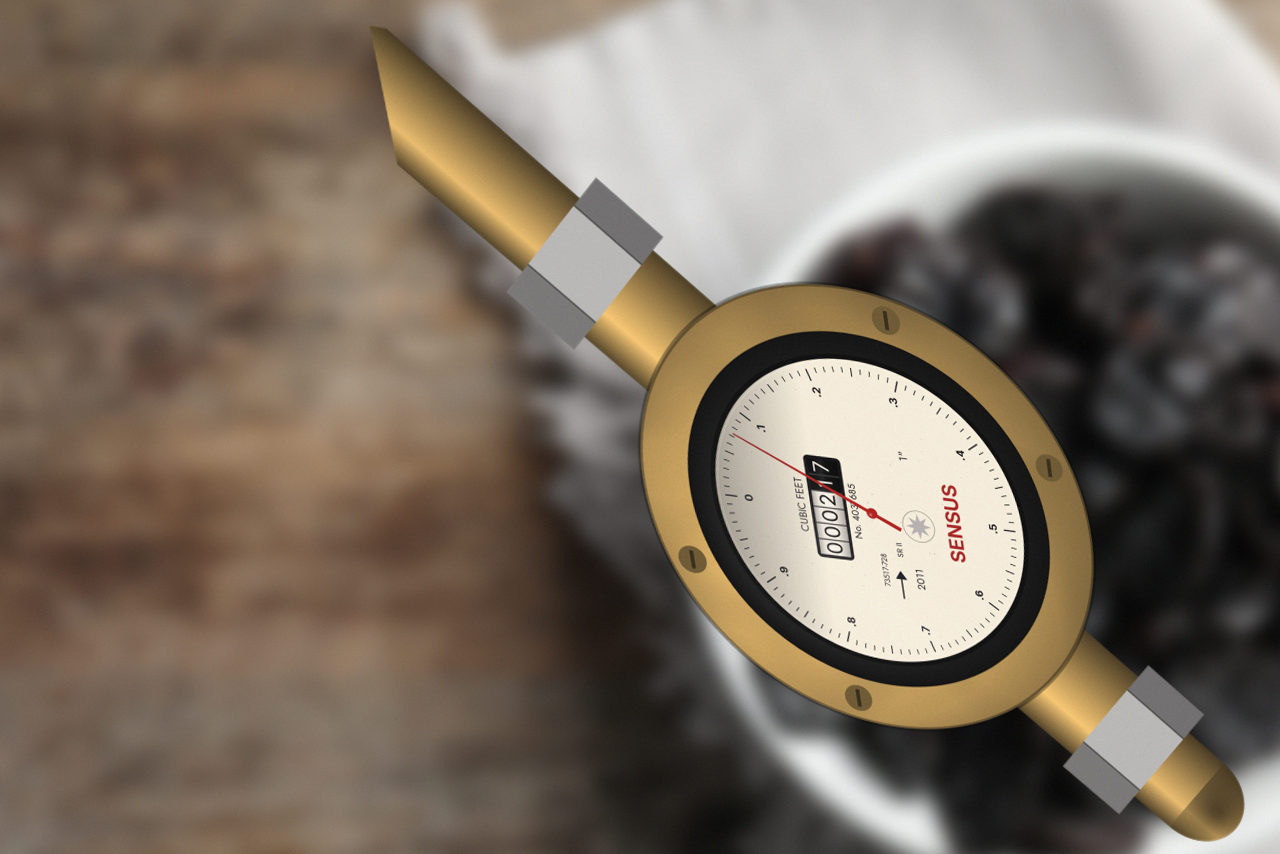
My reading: 217.07 (ft³)
